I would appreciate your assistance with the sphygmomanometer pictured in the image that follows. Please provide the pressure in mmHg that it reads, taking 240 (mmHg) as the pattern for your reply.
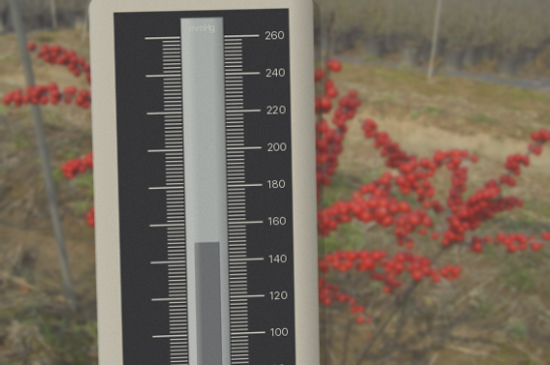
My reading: 150 (mmHg)
